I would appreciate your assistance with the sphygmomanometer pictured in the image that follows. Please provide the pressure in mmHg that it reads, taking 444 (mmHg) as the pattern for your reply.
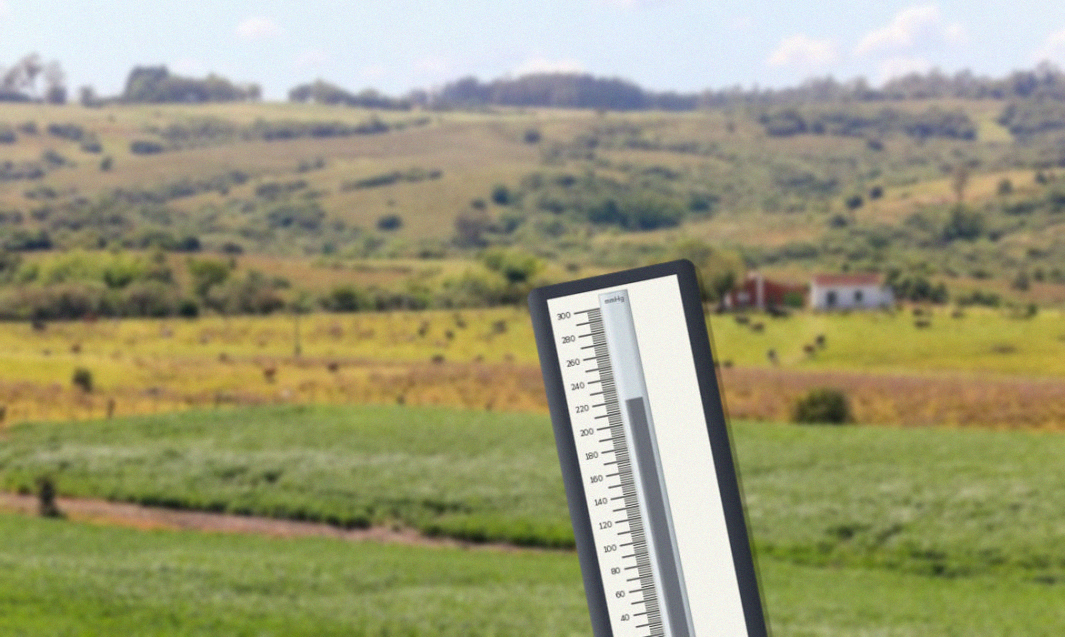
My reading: 220 (mmHg)
